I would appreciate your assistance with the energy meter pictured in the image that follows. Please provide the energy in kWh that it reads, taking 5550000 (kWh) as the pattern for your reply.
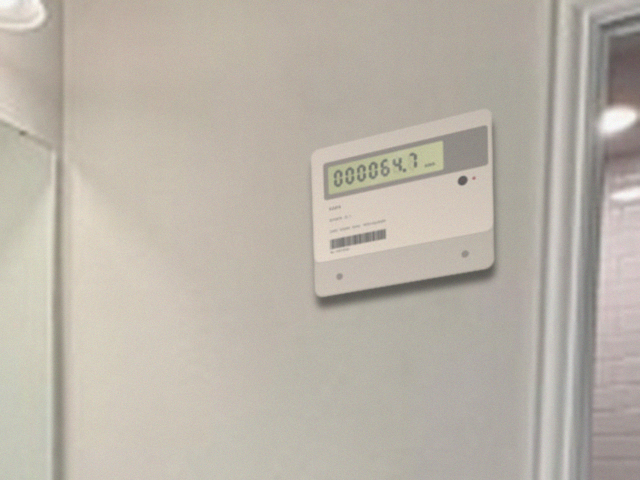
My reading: 64.7 (kWh)
